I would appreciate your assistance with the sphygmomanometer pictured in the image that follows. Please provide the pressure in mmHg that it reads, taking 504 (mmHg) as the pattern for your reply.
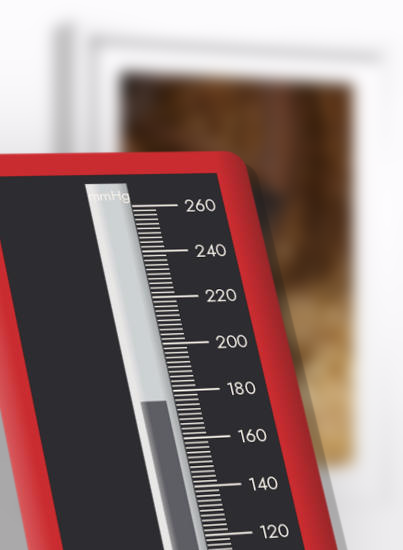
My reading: 176 (mmHg)
